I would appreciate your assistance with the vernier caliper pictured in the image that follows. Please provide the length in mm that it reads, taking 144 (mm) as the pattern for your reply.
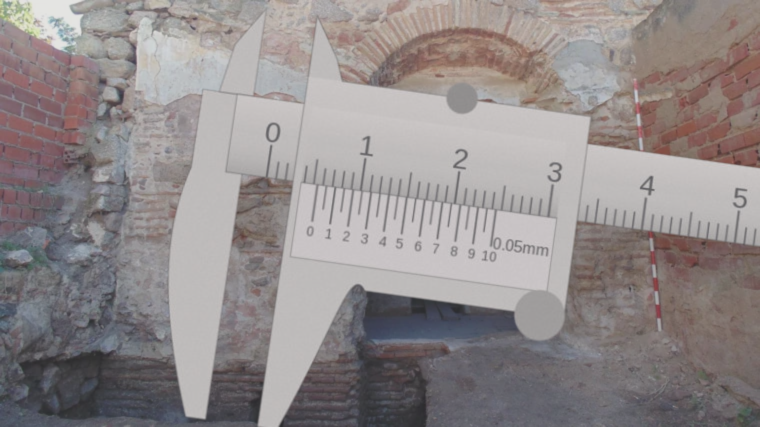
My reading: 5.4 (mm)
